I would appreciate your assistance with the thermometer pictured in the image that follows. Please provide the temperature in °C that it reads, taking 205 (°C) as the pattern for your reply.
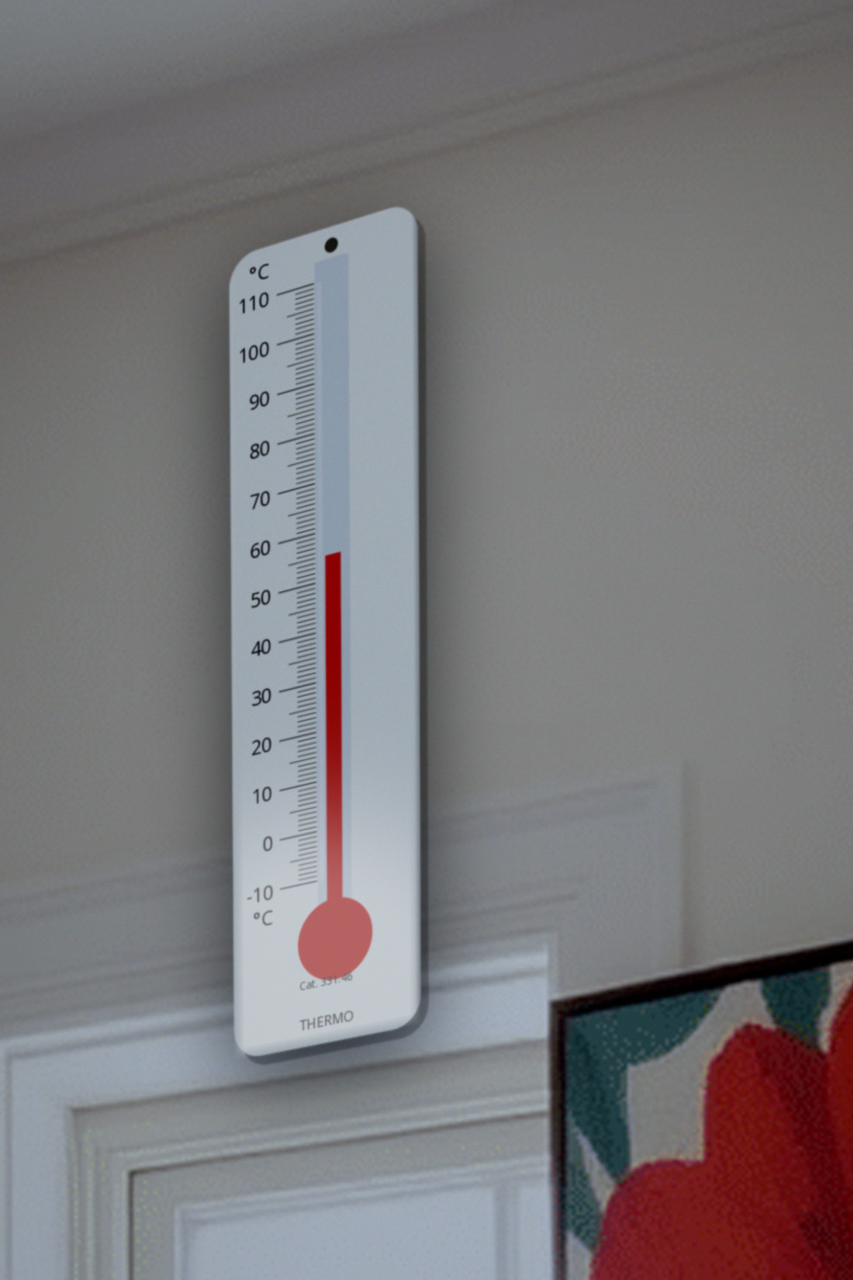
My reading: 55 (°C)
